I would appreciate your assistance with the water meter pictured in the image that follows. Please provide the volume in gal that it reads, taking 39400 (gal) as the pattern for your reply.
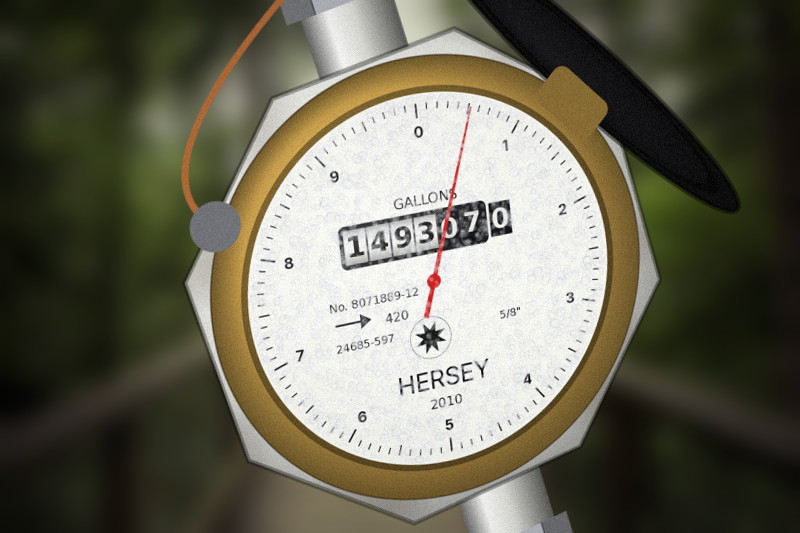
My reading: 1493070.5 (gal)
